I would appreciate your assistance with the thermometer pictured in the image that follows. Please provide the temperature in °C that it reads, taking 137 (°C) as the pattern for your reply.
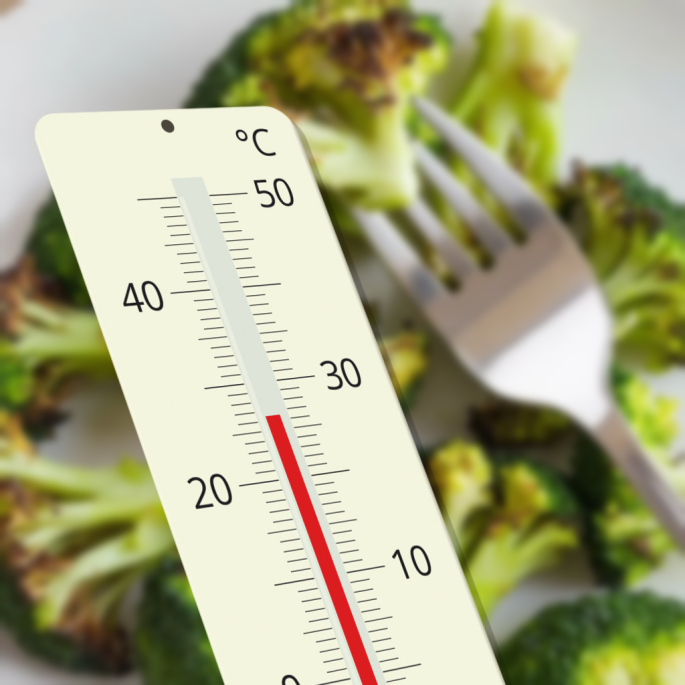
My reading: 26.5 (°C)
